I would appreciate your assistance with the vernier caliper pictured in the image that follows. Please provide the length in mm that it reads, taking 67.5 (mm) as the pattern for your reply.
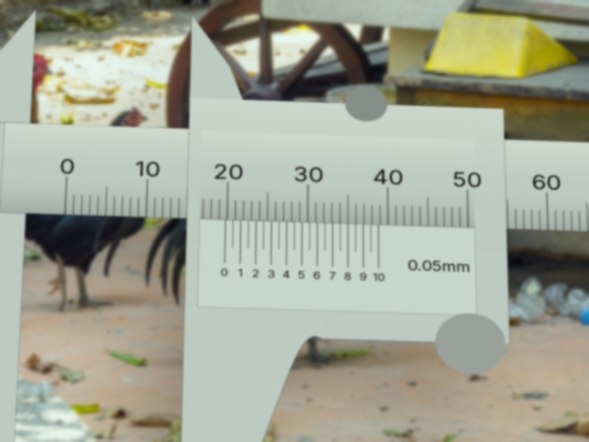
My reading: 19.8 (mm)
